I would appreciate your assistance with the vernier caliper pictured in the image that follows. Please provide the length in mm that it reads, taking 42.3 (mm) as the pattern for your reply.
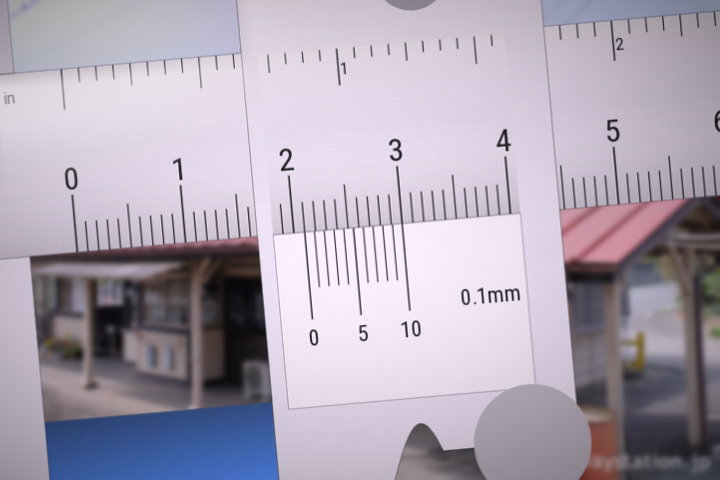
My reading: 21.0 (mm)
